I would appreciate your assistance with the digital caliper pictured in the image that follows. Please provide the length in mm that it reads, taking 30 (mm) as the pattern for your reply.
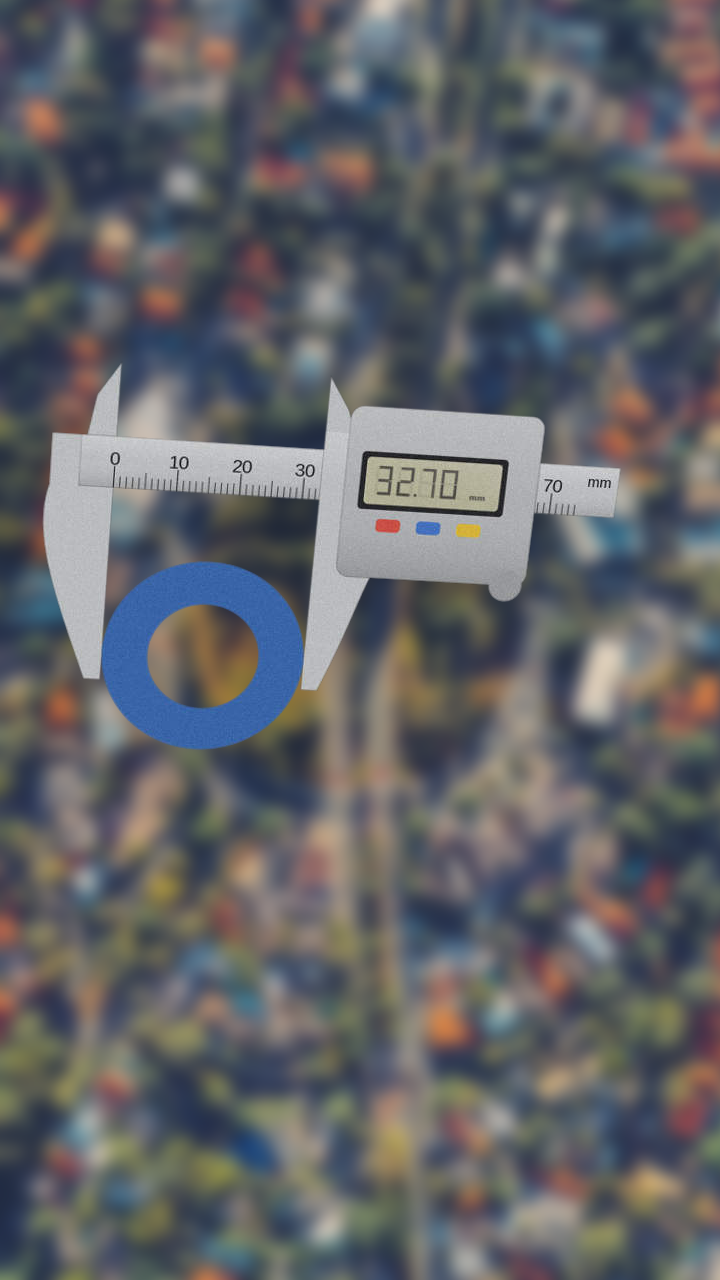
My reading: 32.70 (mm)
